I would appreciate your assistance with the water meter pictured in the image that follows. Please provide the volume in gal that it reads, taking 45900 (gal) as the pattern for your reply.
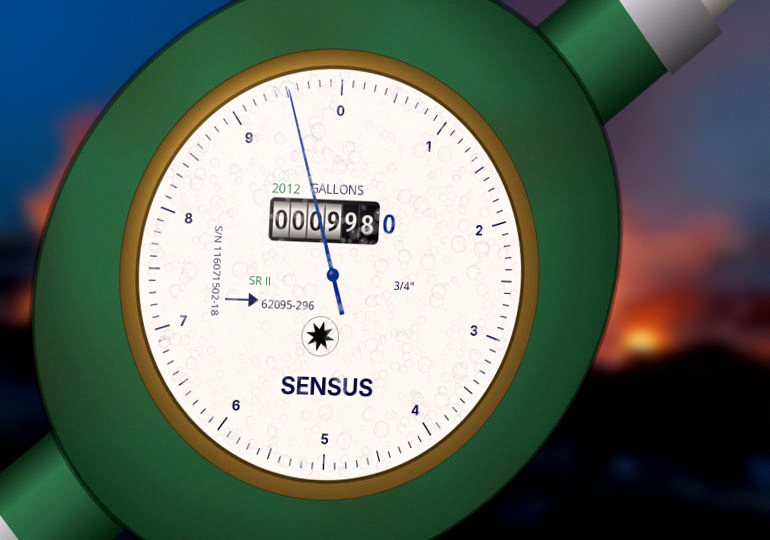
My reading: 9979.5 (gal)
